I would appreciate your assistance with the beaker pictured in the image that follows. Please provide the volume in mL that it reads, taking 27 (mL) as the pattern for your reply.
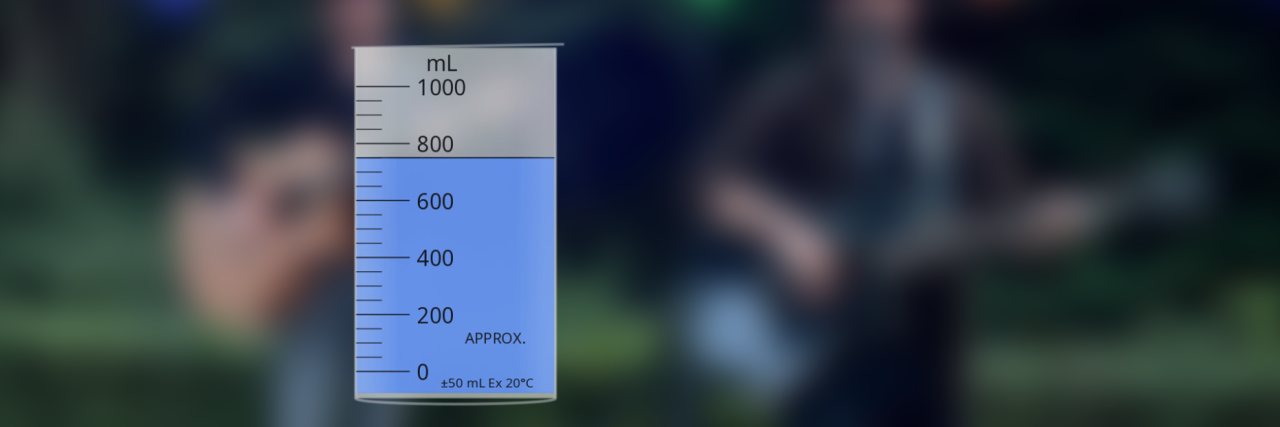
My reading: 750 (mL)
